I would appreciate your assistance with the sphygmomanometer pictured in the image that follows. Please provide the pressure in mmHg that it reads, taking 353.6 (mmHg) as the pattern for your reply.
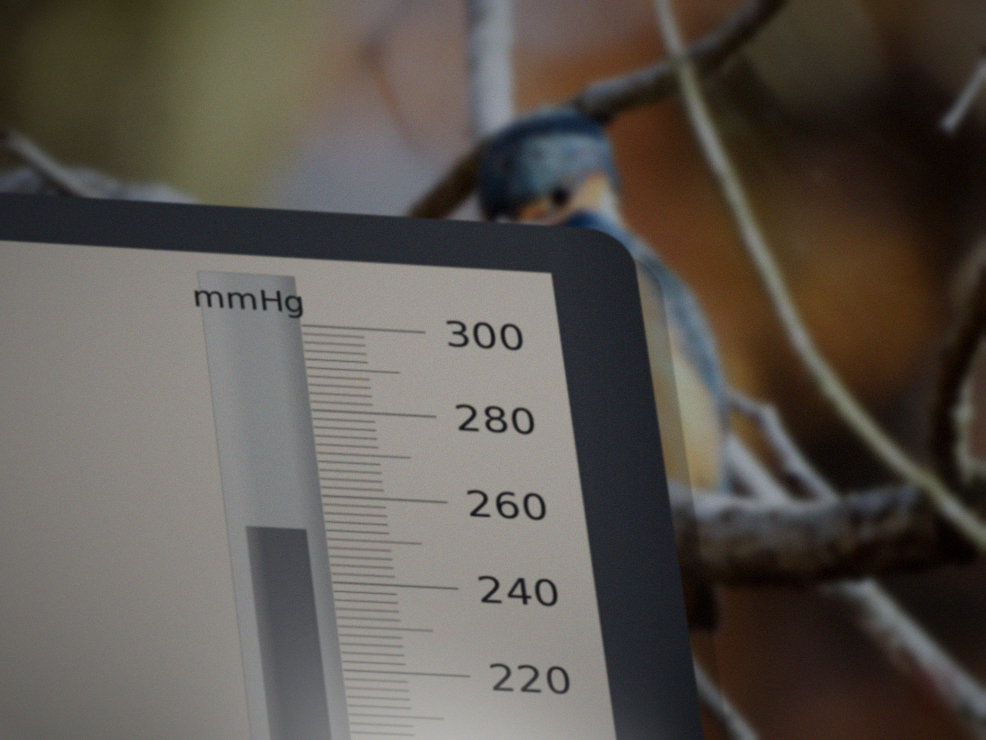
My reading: 252 (mmHg)
